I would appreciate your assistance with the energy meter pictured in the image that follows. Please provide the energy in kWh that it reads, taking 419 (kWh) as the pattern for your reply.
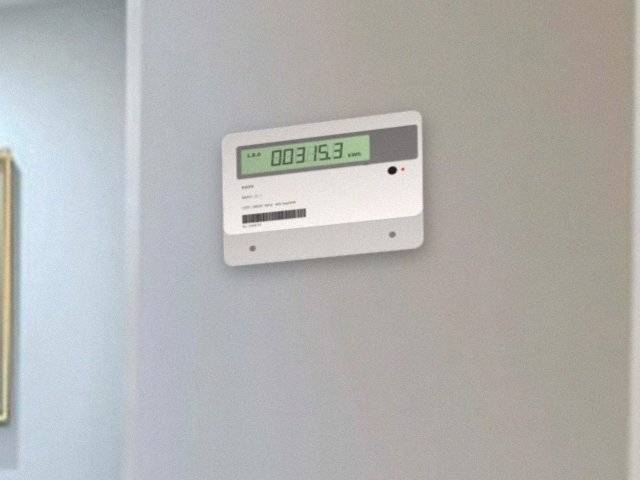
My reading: 315.3 (kWh)
